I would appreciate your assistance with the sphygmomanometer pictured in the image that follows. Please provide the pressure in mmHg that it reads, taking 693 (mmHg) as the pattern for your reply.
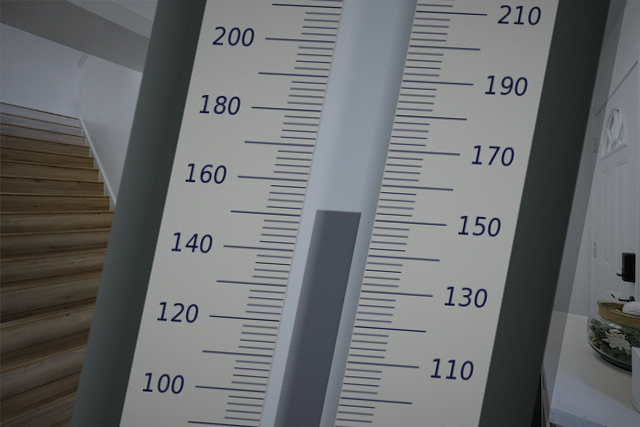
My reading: 152 (mmHg)
